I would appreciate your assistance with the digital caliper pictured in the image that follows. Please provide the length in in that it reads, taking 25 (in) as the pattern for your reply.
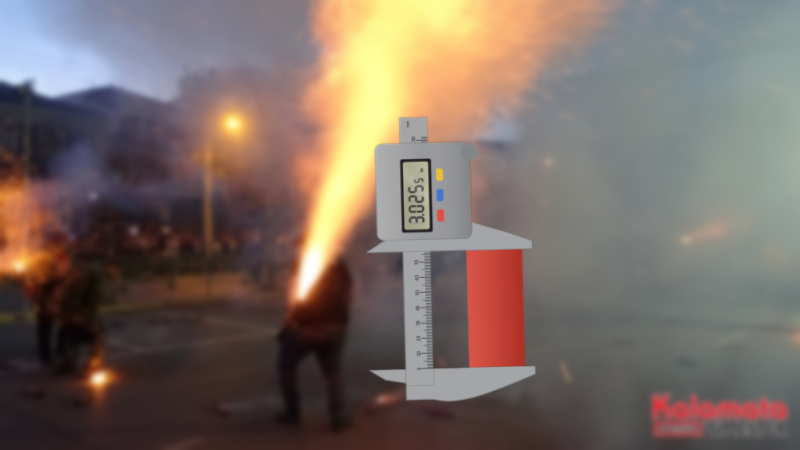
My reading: 3.0255 (in)
